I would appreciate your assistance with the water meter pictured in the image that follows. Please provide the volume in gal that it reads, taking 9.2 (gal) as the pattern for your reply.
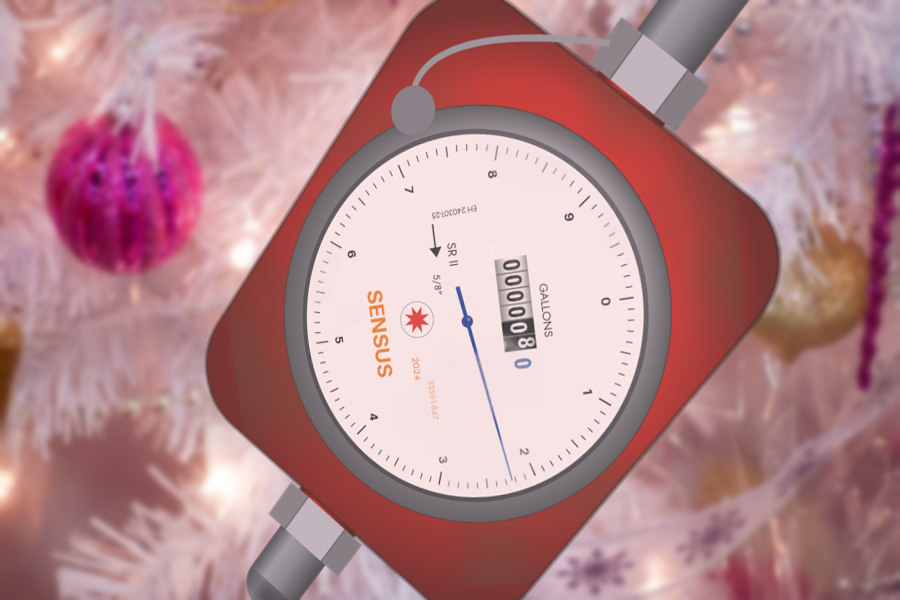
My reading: 82.2 (gal)
